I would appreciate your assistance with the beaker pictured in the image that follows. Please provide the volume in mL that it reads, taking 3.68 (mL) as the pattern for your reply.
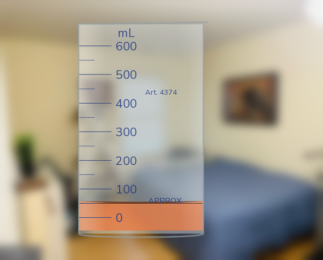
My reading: 50 (mL)
